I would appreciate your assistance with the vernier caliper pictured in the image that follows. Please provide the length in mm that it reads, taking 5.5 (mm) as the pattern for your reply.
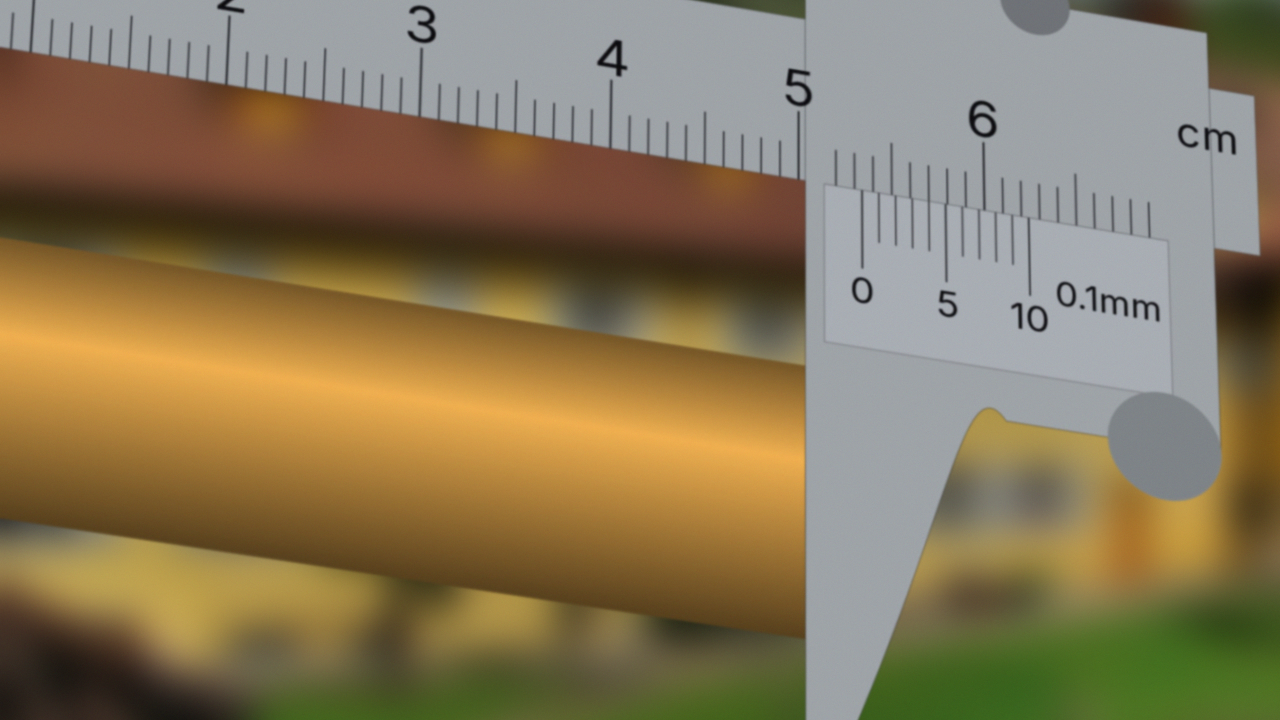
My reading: 53.4 (mm)
